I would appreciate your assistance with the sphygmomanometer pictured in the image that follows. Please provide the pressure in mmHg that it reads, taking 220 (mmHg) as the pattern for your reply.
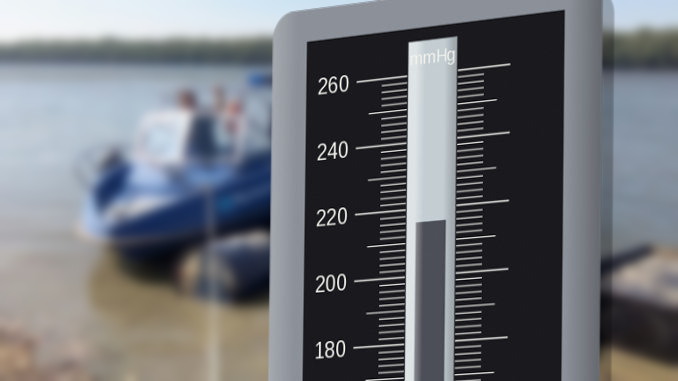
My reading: 216 (mmHg)
